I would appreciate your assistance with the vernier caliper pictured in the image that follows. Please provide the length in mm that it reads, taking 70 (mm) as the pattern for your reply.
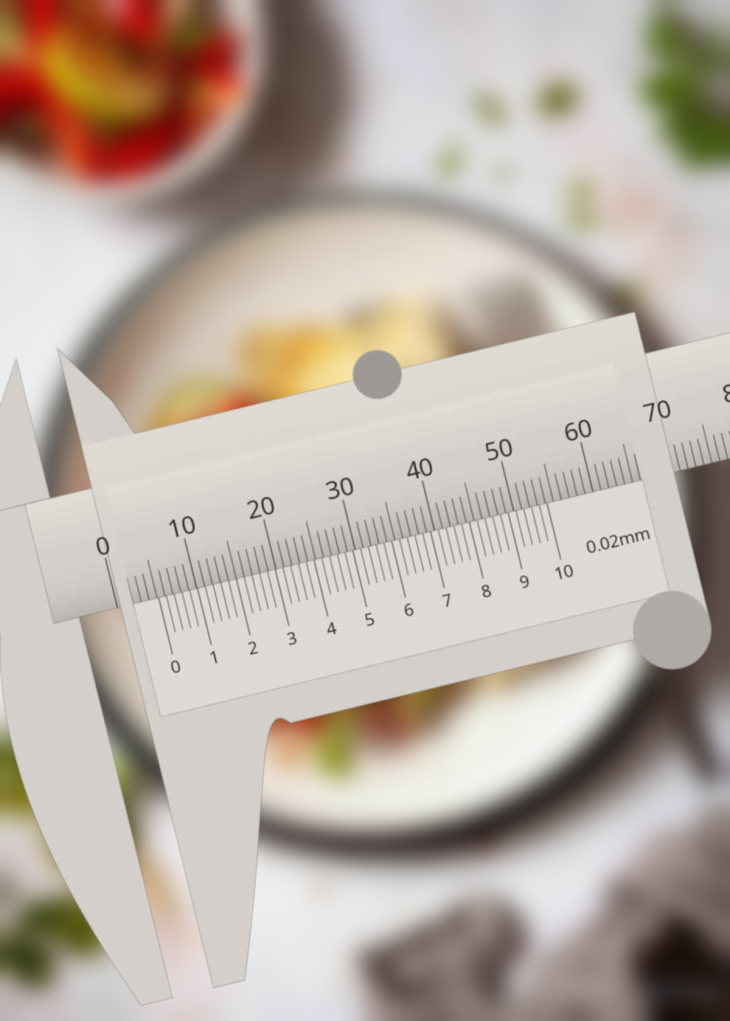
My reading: 5.2 (mm)
